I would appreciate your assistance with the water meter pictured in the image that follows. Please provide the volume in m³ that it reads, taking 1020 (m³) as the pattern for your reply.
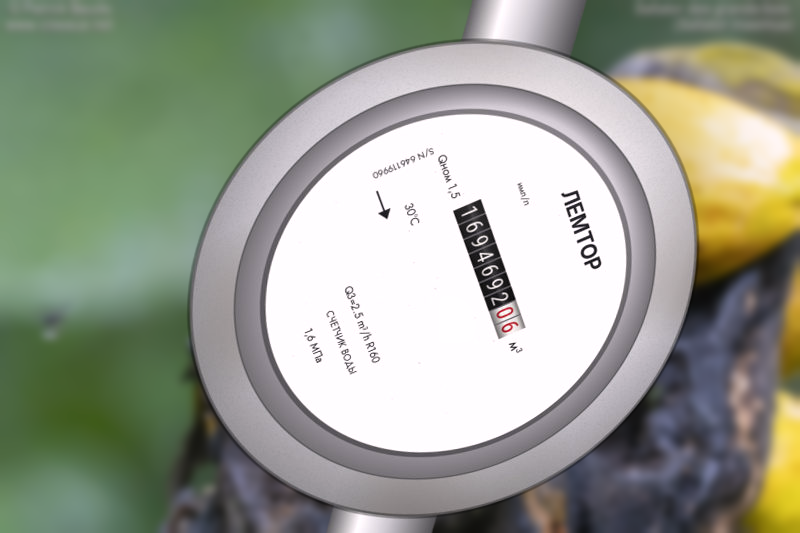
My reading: 1694692.06 (m³)
